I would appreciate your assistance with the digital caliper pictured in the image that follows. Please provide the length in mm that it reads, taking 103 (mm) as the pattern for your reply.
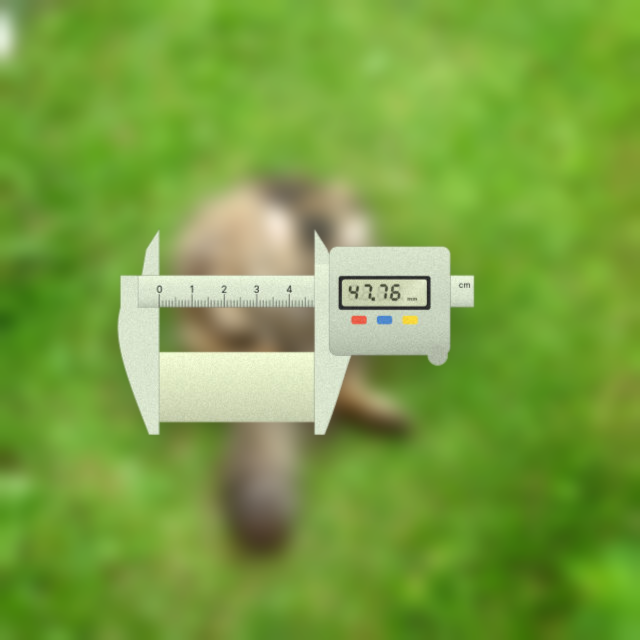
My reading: 47.76 (mm)
